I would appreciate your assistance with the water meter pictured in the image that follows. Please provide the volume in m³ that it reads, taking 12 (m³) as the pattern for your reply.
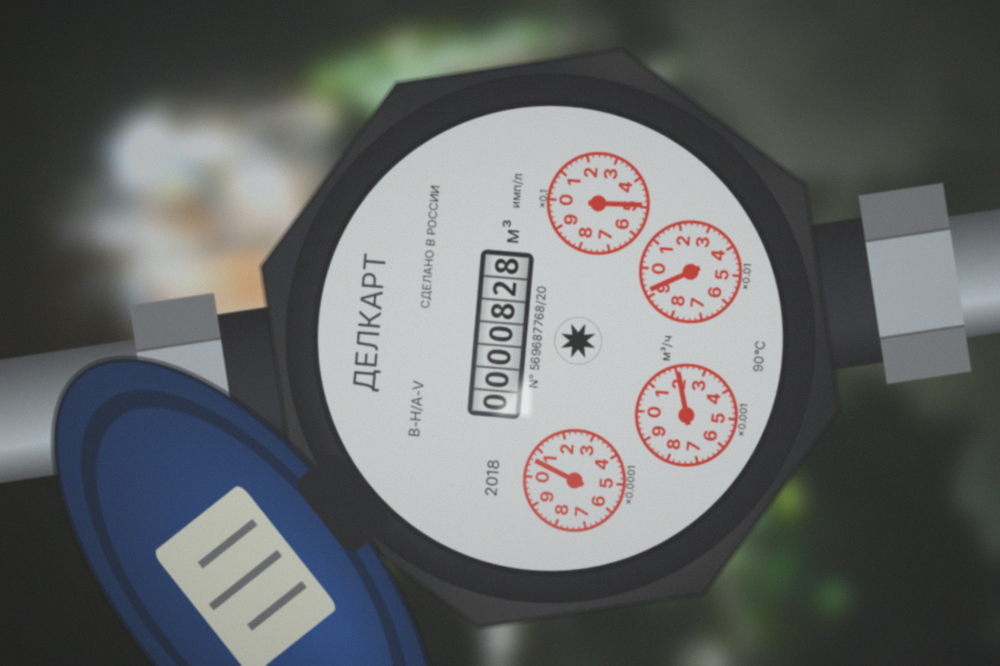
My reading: 828.4920 (m³)
